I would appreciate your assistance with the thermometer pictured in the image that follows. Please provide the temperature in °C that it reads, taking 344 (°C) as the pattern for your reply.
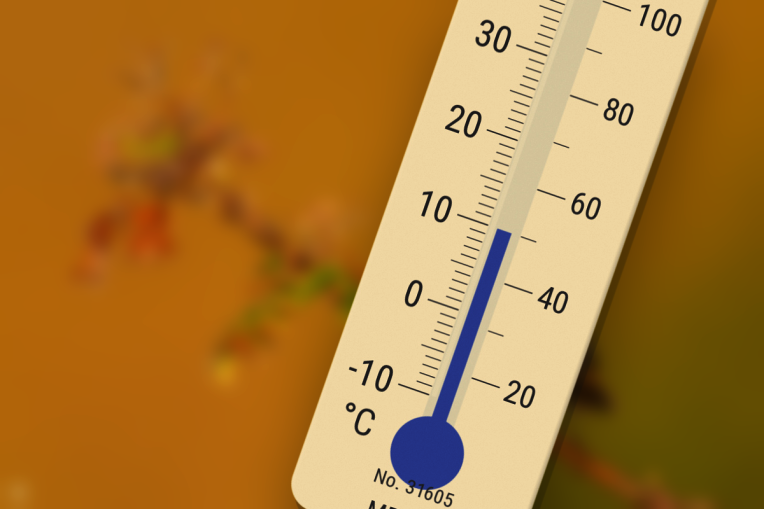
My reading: 10 (°C)
